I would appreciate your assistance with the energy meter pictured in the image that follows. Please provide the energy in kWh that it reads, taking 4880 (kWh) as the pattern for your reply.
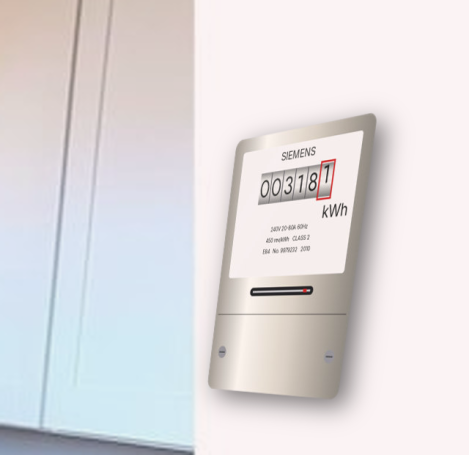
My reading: 318.1 (kWh)
